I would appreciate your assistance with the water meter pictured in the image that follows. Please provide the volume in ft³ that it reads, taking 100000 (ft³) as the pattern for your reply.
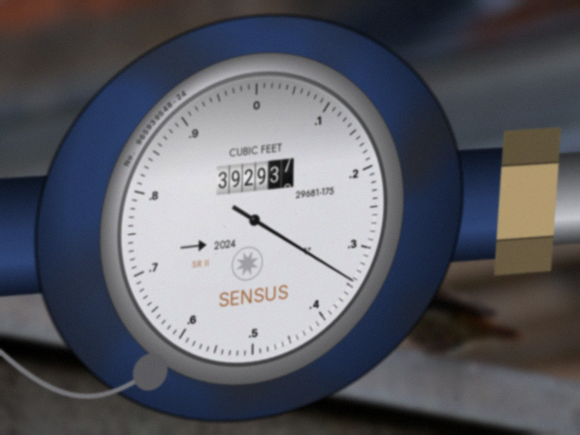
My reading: 392937.34 (ft³)
